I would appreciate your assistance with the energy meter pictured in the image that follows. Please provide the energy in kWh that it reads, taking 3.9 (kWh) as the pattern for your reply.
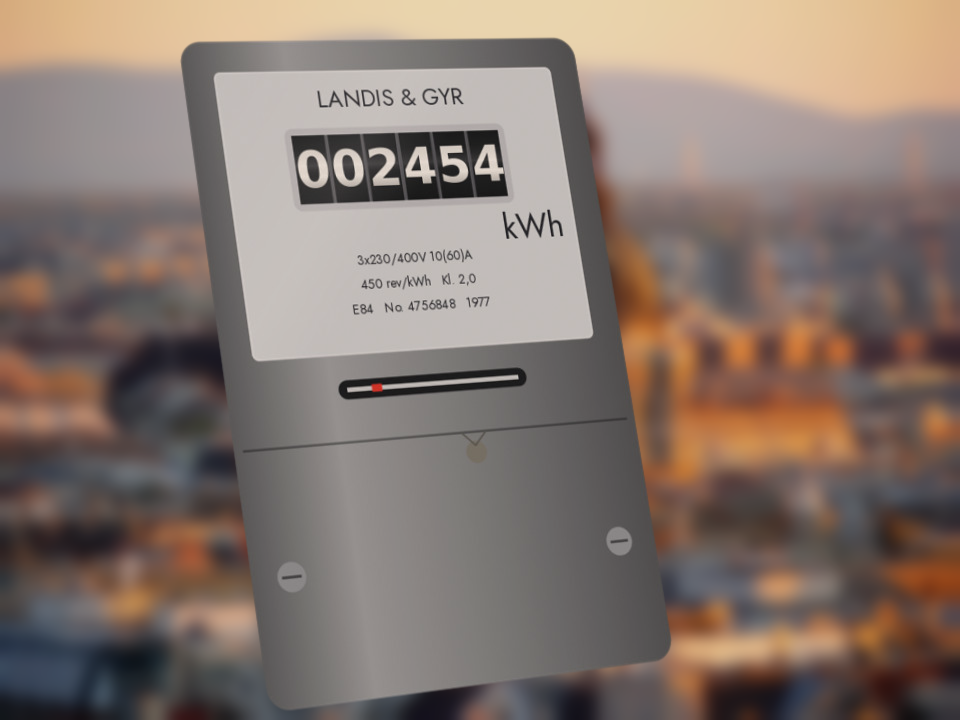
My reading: 2454 (kWh)
